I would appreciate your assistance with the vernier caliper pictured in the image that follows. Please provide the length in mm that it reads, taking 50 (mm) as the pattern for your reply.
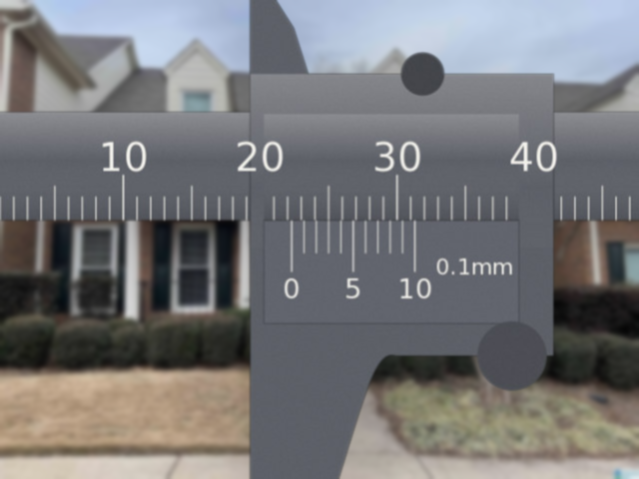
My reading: 22.3 (mm)
